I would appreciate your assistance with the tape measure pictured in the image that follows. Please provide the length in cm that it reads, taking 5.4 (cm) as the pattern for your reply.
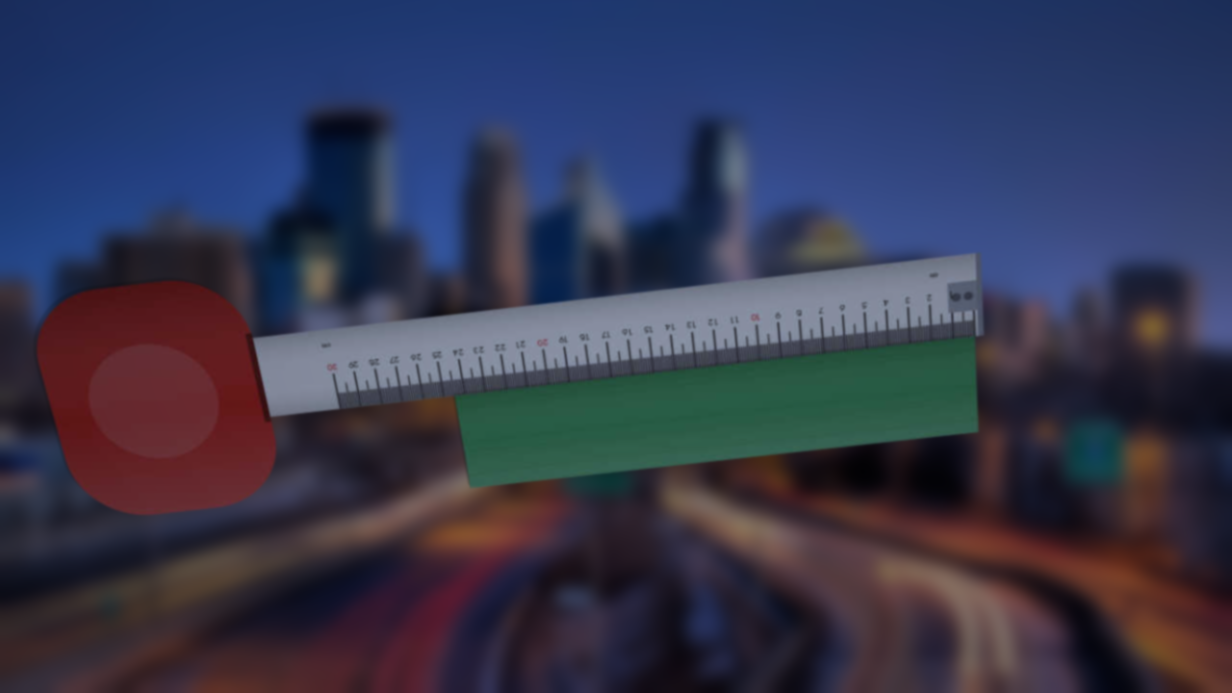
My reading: 24.5 (cm)
